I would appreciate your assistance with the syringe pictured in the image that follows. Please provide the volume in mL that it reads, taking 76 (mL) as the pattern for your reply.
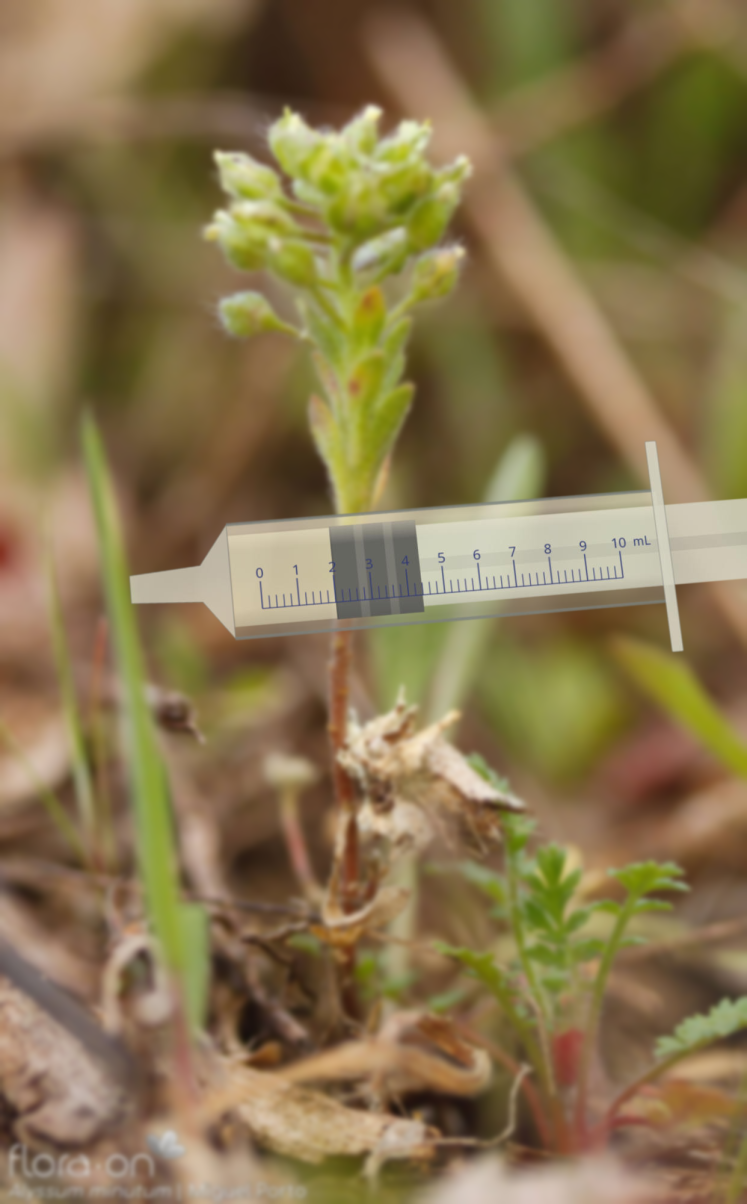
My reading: 2 (mL)
